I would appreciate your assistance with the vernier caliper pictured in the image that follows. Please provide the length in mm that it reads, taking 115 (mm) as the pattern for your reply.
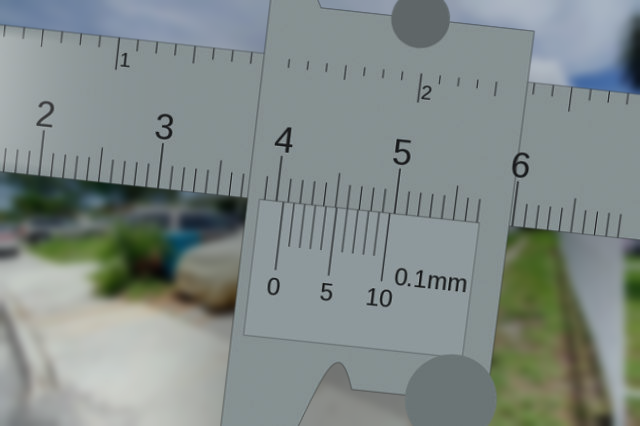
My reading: 40.6 (mm)
